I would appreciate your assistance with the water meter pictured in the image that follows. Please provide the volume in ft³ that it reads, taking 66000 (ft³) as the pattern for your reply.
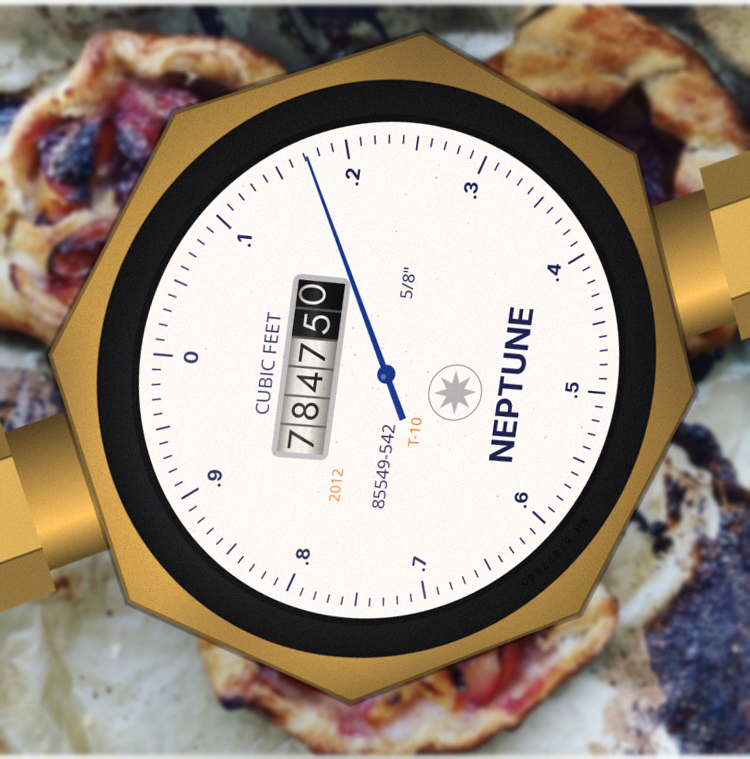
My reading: 784750.17 (ft³)
